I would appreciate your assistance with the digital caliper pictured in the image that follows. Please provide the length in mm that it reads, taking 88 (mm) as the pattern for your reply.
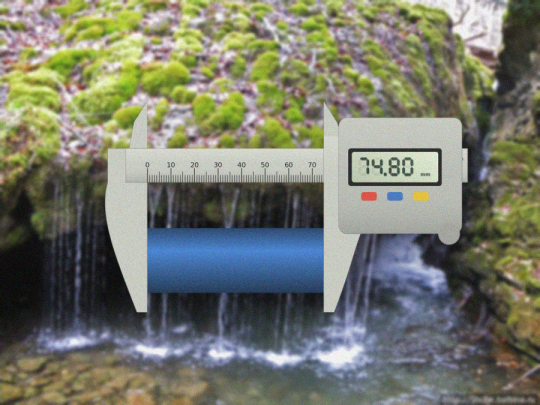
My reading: 74.80 (mm)
